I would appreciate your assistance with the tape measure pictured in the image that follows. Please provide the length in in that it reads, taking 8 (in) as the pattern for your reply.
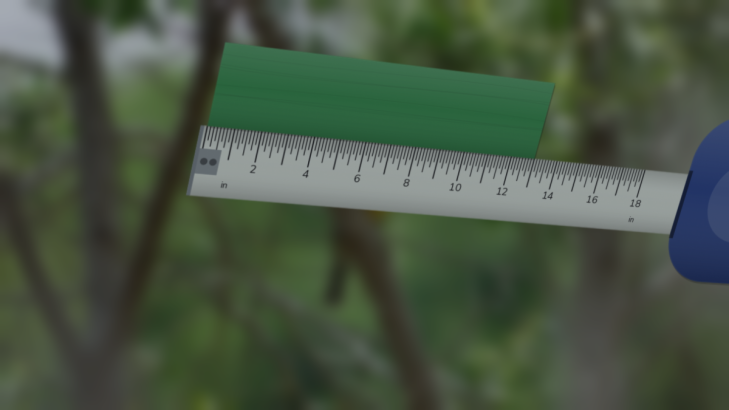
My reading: 13 (in)
